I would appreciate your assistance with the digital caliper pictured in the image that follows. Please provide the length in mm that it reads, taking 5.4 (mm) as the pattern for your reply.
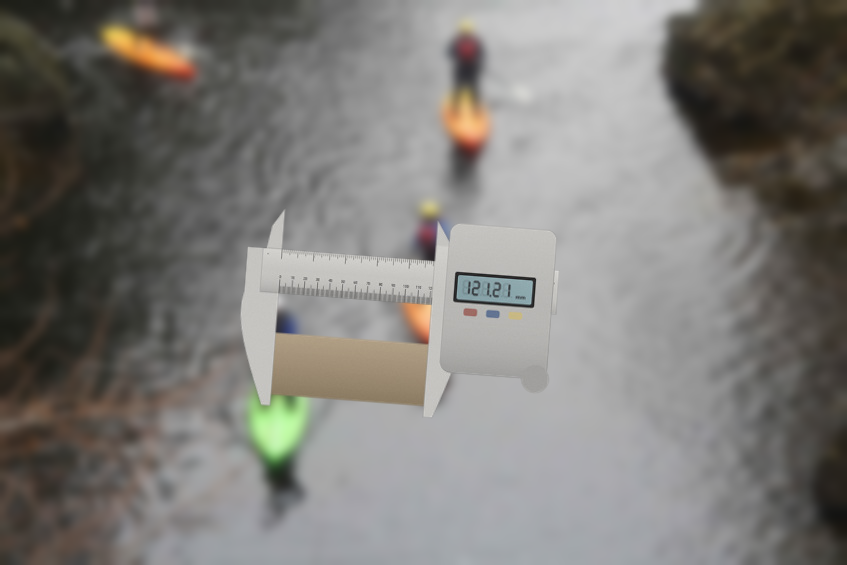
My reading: 121.21 (mm)
